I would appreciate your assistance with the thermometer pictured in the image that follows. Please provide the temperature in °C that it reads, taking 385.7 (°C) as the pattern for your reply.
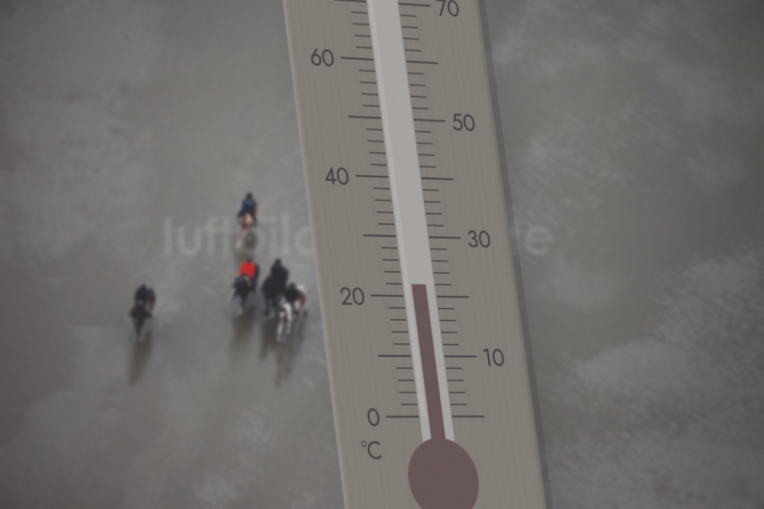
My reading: 22 (°C)
